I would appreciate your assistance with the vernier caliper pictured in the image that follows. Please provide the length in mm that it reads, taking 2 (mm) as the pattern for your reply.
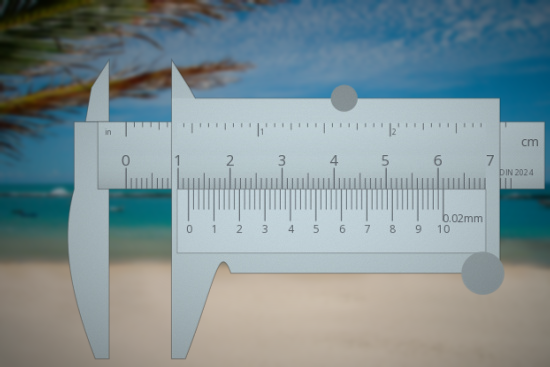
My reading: 12.0 (mm)
